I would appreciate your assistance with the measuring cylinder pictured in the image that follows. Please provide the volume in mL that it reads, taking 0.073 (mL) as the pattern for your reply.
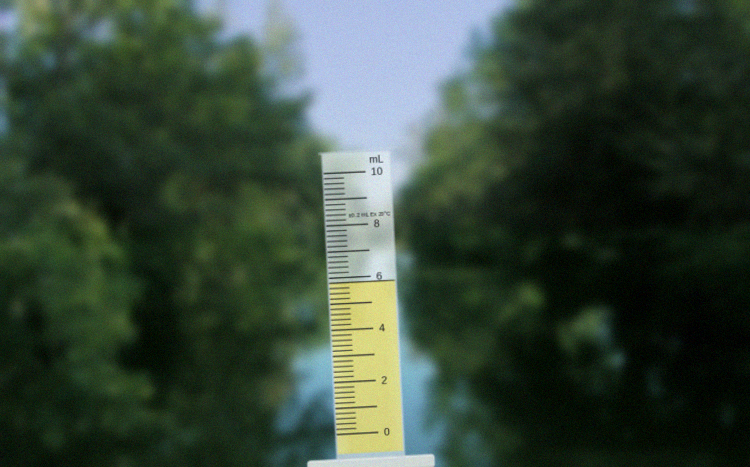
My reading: 5.8 (mL)
